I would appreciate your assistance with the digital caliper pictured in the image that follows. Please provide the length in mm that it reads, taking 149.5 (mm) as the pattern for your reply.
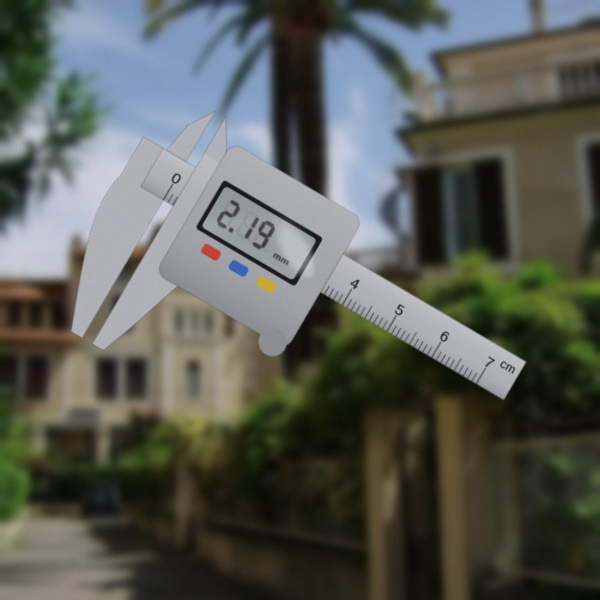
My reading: 2.19 (mm)
